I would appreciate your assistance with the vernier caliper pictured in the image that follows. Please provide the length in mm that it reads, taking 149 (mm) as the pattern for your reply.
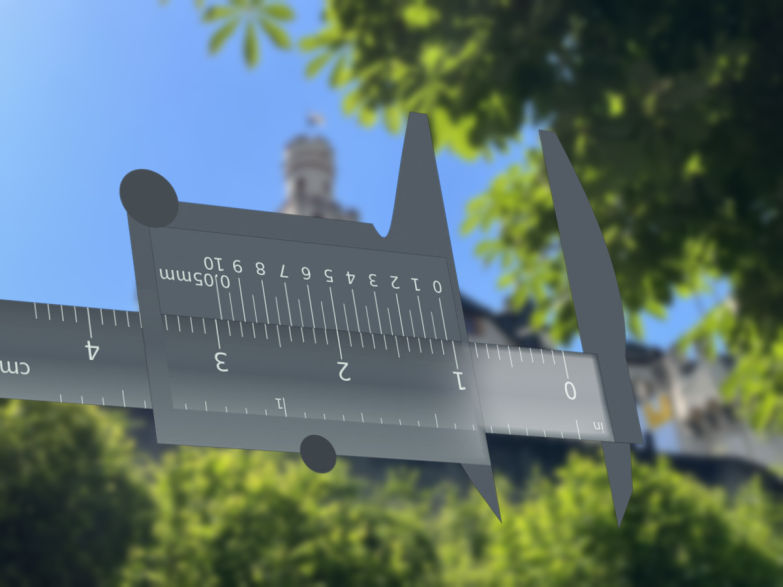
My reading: 10.5 (mm)
